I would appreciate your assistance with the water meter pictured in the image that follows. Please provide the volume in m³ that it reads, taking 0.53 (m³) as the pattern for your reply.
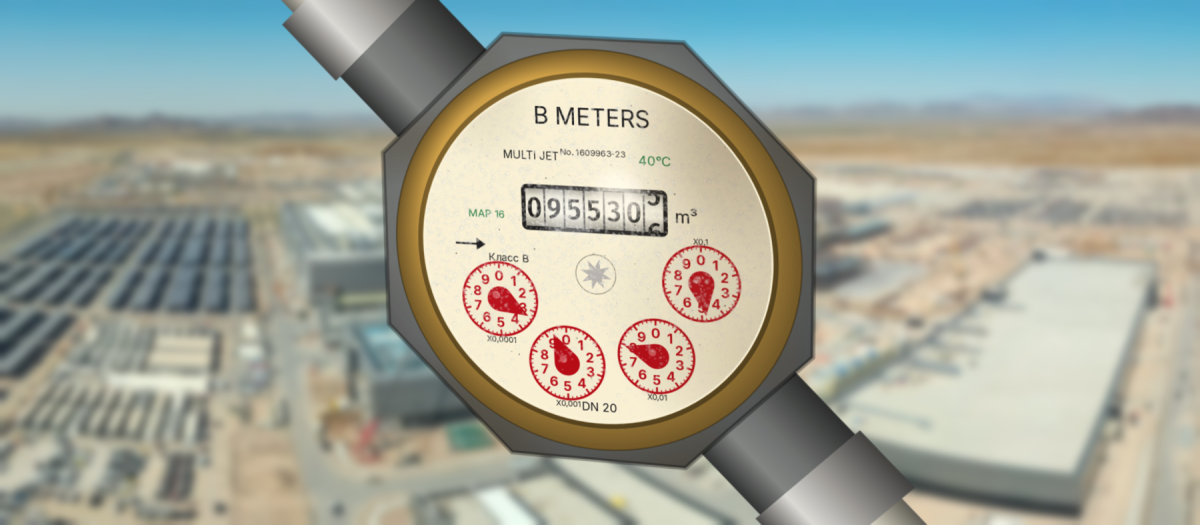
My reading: 955305.4793 (m³)
